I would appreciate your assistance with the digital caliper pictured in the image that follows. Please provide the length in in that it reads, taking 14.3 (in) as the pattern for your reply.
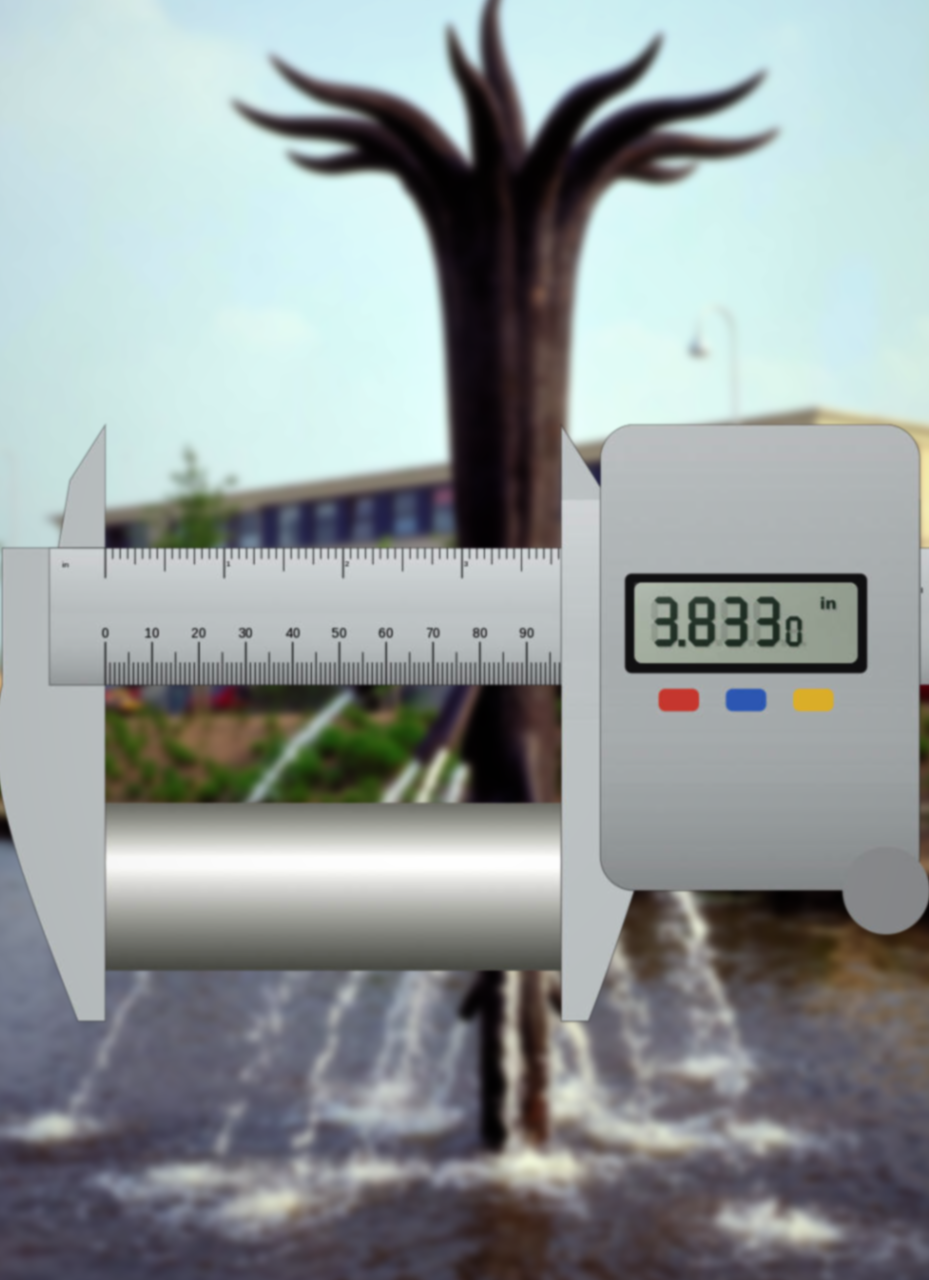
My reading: 3.8330 (in)
